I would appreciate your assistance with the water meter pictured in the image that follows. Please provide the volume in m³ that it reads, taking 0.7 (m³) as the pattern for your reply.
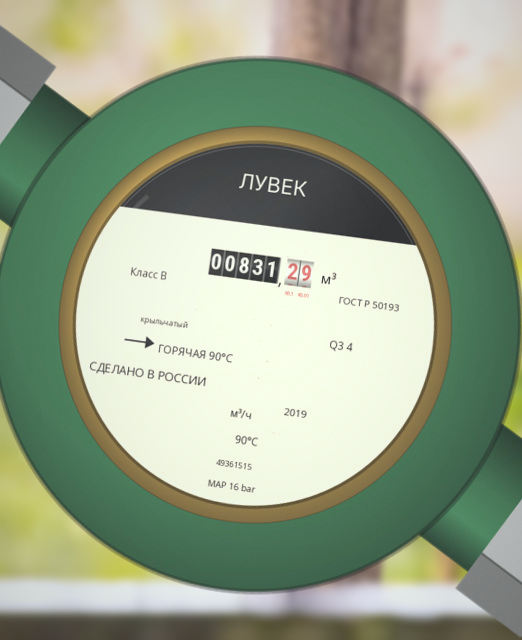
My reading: 831.29 (m³)
